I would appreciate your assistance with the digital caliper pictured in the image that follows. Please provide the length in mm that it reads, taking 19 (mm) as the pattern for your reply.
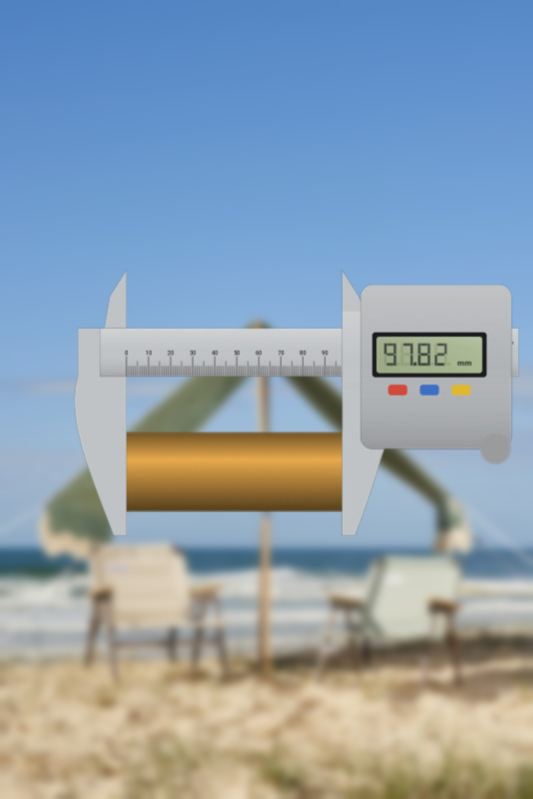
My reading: 97.82 (mm)
